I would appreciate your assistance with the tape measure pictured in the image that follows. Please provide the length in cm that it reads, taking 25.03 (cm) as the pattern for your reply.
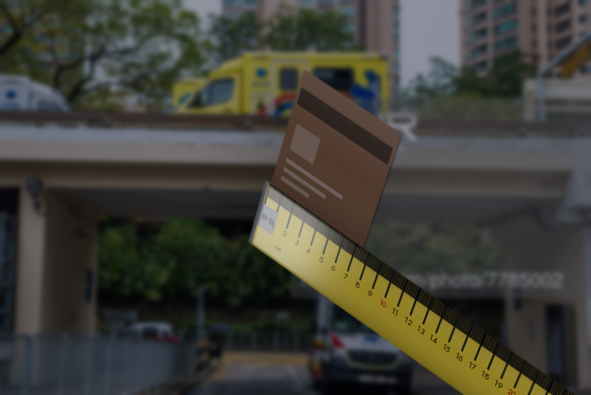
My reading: 7.5 (cm)
